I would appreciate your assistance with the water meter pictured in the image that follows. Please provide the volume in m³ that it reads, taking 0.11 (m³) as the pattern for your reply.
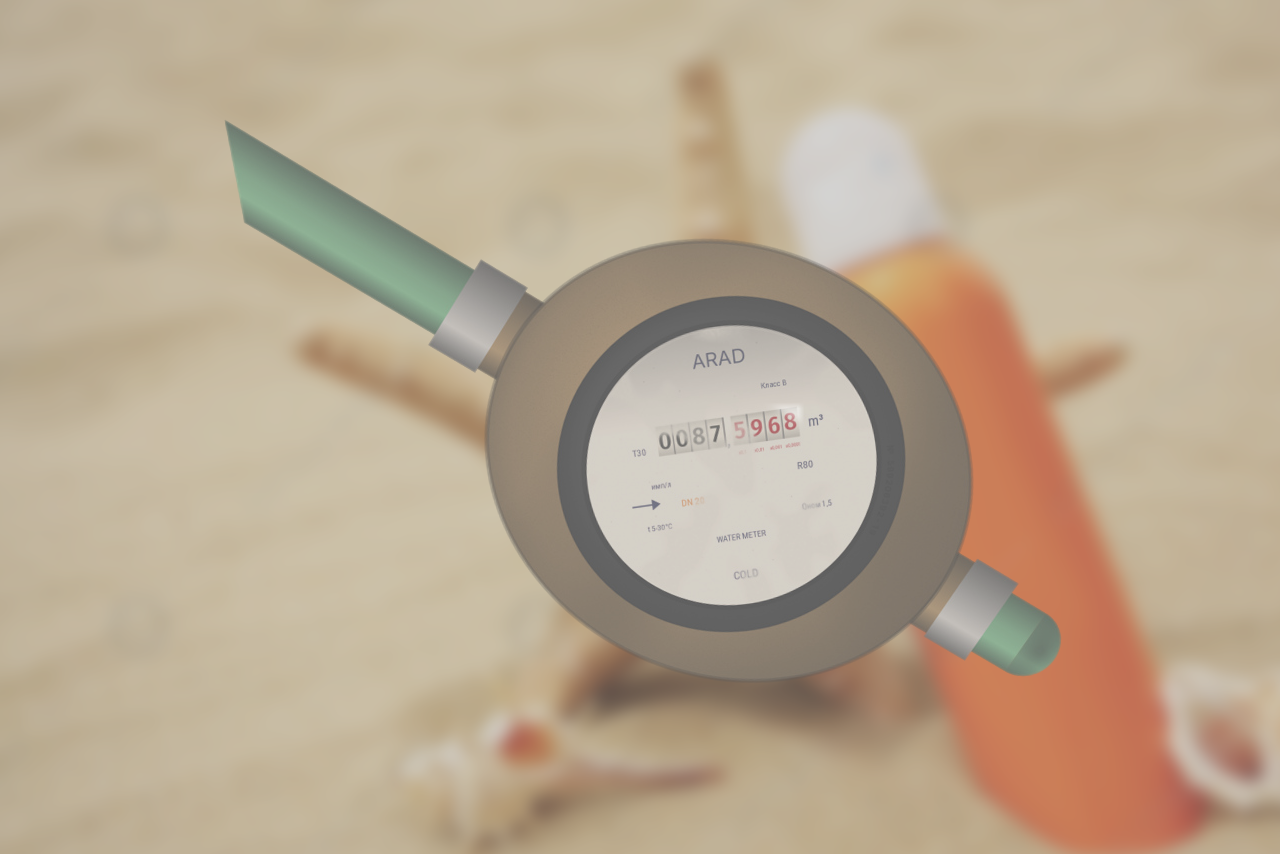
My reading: 87.5968 (m³)
